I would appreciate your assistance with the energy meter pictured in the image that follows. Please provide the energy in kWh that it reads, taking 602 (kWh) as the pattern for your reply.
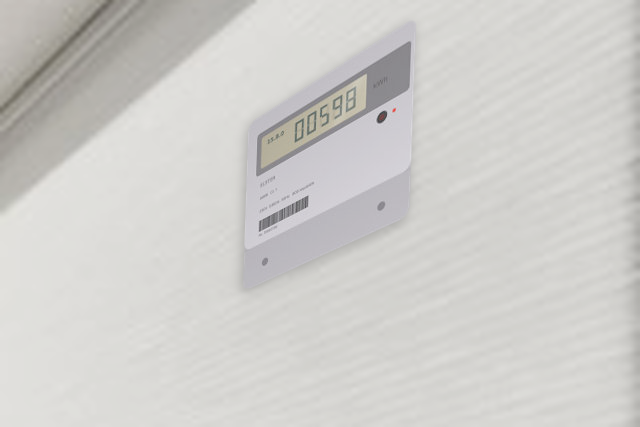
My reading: 598 (kWh)
